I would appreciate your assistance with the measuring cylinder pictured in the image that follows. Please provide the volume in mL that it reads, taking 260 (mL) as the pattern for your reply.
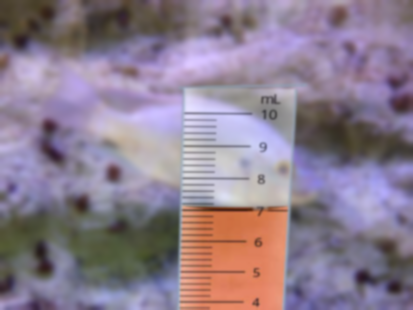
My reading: 7 (mL)
